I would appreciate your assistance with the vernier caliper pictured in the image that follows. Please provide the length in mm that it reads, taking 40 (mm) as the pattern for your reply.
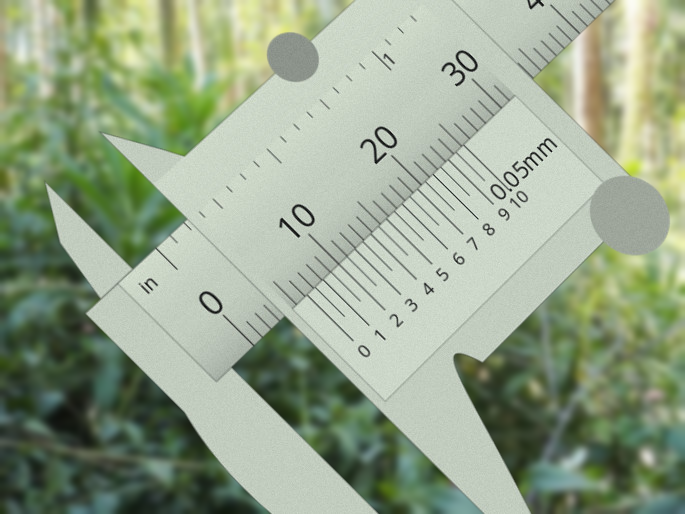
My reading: 6.2 (mm)
